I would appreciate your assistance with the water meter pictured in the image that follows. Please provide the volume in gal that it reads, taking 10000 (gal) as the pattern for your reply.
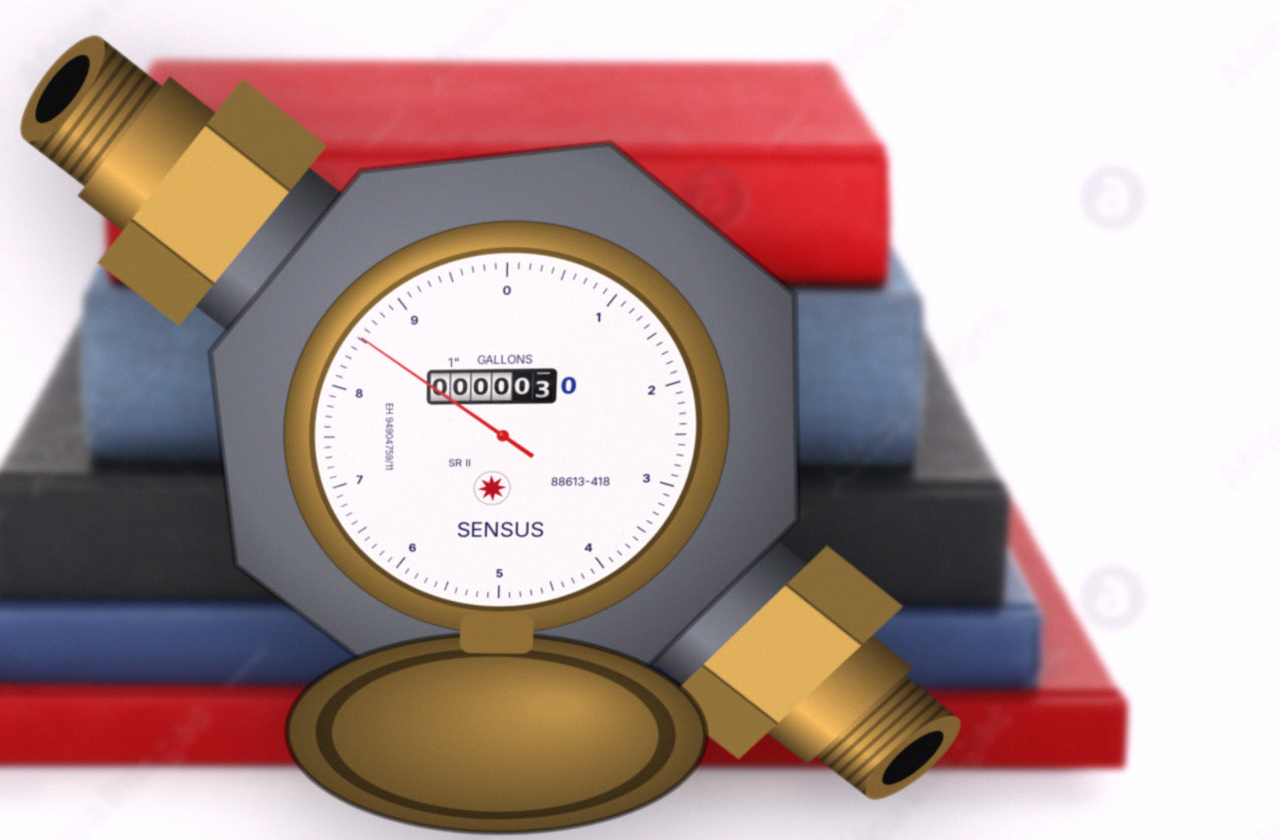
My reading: 28.5 (gal)
